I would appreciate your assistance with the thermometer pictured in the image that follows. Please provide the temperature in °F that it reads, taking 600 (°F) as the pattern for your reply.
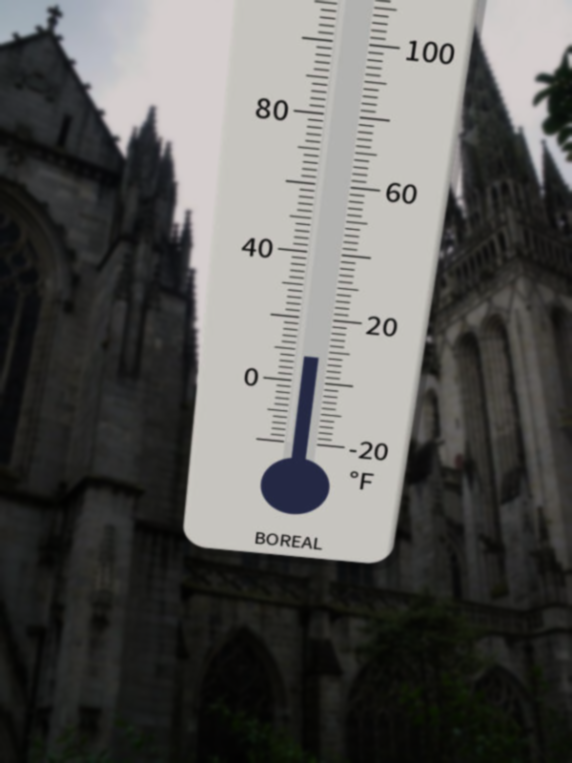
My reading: 8 (°F)
